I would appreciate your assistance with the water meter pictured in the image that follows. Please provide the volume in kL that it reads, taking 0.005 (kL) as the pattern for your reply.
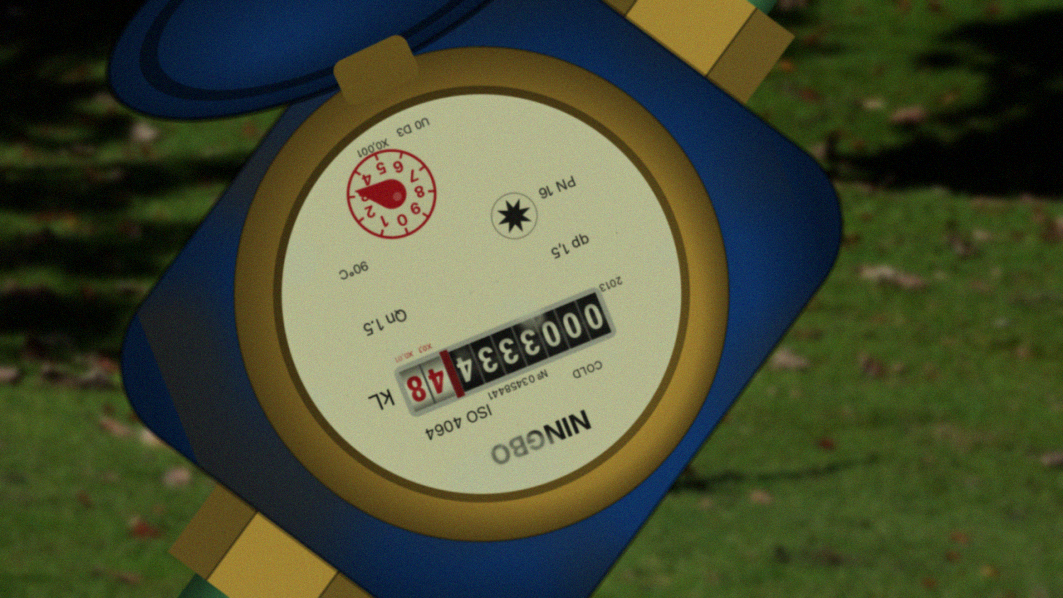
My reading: 3334.483 (kL)
